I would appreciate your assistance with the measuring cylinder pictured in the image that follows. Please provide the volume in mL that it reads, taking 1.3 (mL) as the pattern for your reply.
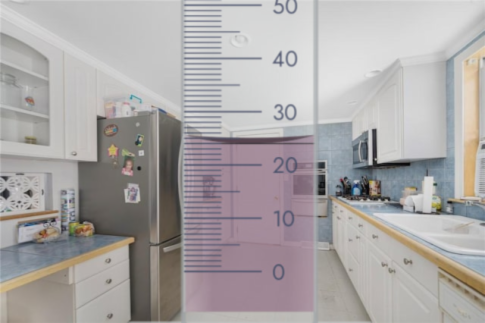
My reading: 24 (mL)
